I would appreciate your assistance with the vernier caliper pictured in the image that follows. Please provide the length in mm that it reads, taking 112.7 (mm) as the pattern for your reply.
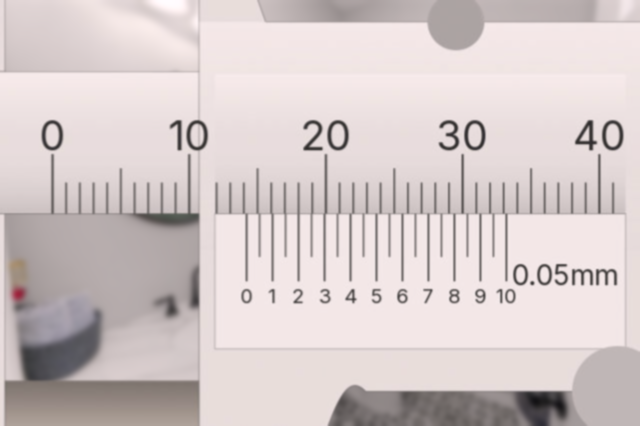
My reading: 14.2 (mm)
